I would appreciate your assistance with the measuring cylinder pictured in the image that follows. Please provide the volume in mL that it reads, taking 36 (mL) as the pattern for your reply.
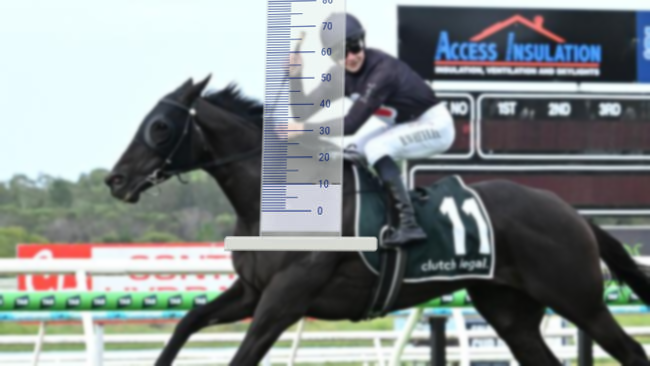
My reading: 10 (mL)
